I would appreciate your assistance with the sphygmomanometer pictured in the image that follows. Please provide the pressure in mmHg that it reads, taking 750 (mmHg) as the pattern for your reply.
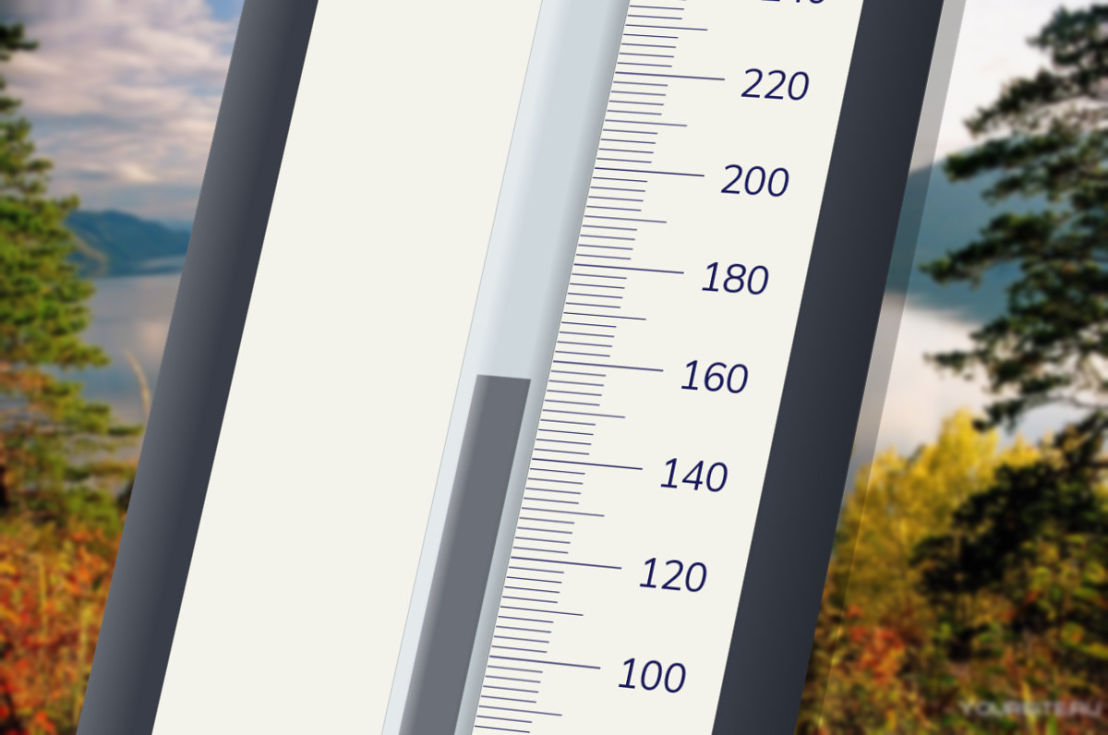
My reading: 156 (mmHg)
